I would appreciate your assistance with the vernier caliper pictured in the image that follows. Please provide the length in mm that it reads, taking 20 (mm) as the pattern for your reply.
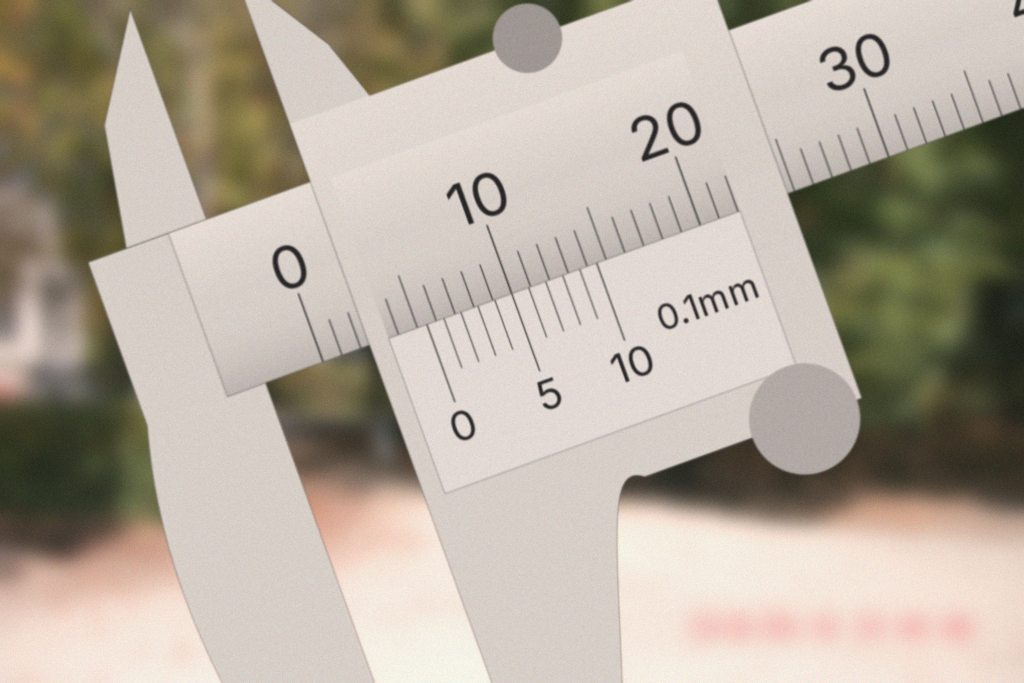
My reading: 5.5 (mm)
